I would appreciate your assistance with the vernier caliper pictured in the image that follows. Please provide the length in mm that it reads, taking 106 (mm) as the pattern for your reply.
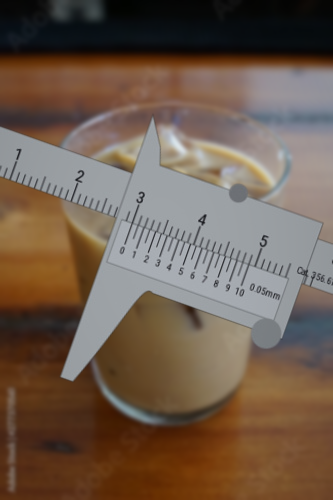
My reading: 30.0 (mm)
